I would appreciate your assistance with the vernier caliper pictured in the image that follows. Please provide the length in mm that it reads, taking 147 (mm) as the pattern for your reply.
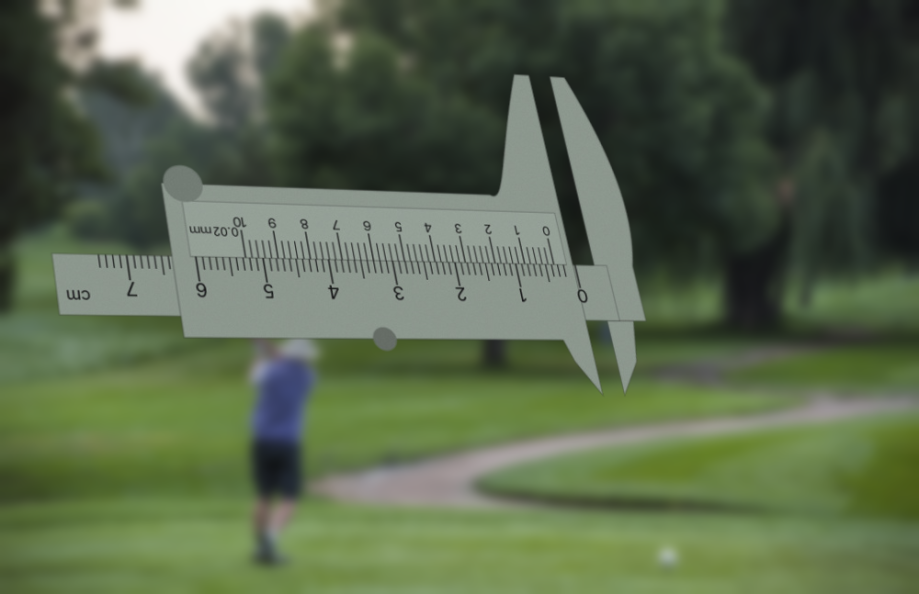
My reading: 3.6 (mm)
